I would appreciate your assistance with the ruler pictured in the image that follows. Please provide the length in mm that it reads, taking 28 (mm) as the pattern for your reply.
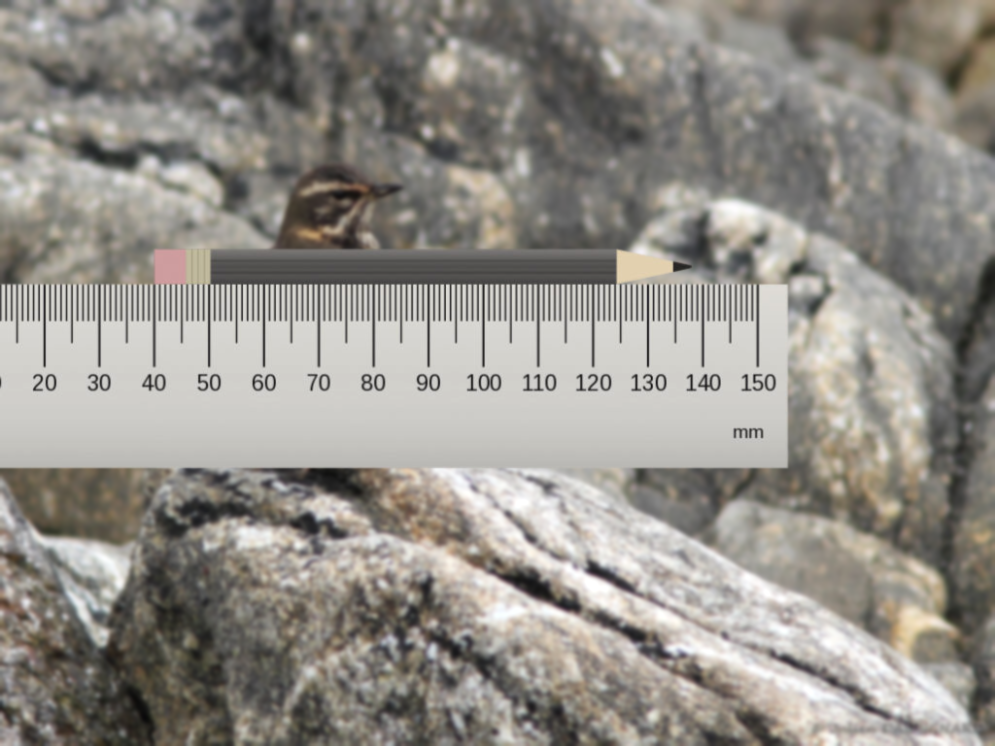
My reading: 98 (mm)
